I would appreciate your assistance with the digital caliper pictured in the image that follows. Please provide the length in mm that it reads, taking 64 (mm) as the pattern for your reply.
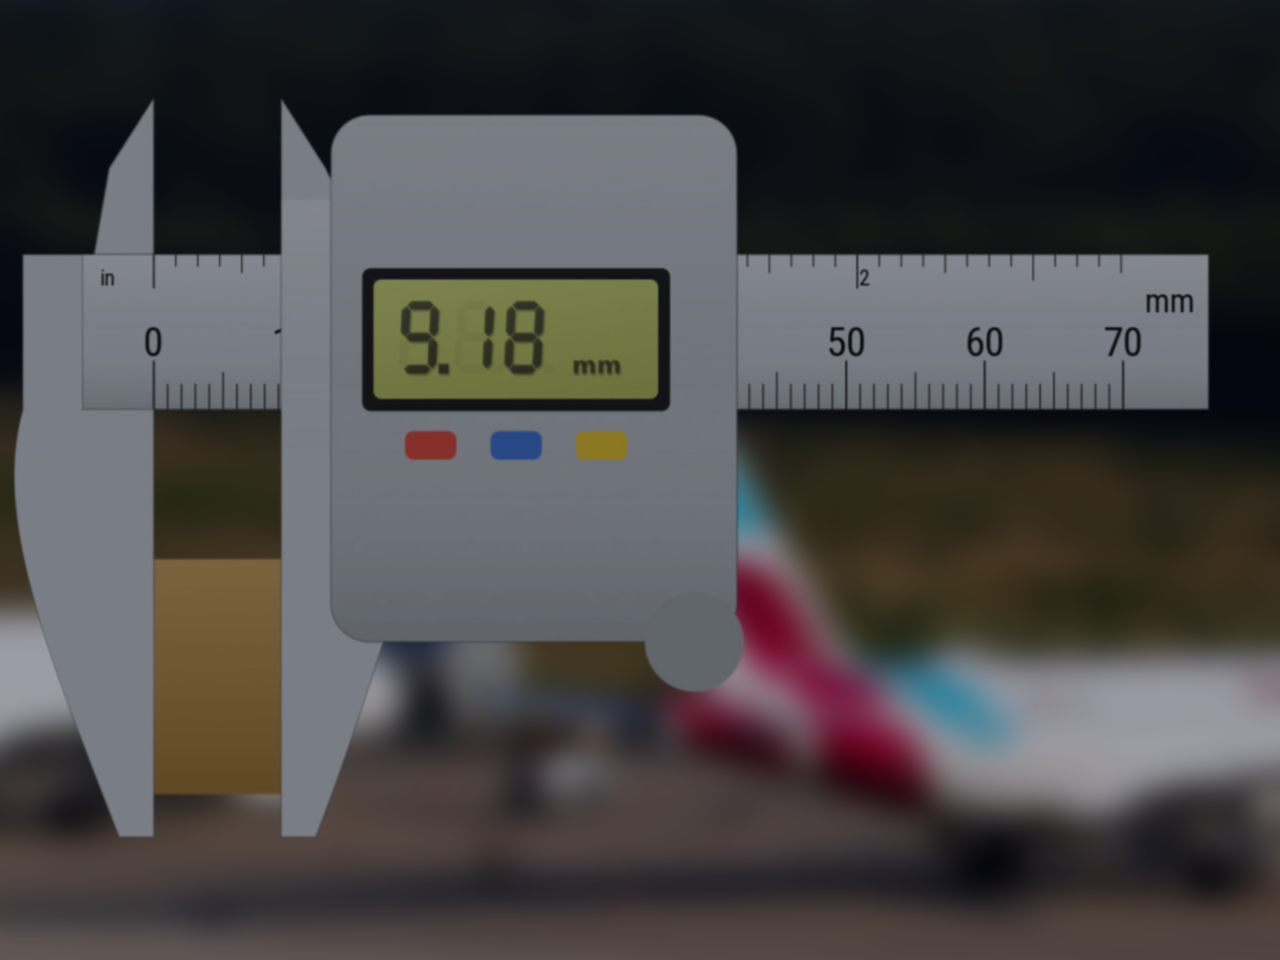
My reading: 9.18 (mm)
